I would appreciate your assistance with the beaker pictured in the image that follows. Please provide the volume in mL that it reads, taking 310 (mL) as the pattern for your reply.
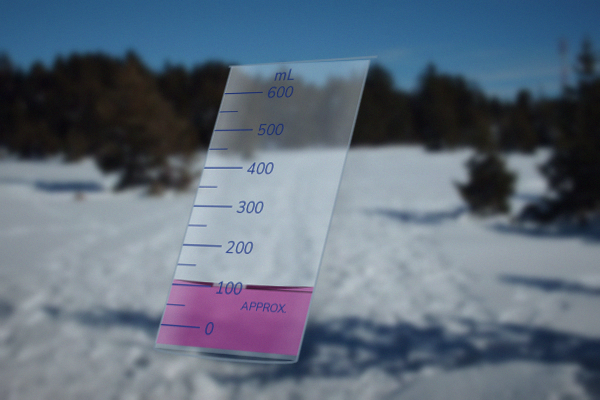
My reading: 100 (mL)
